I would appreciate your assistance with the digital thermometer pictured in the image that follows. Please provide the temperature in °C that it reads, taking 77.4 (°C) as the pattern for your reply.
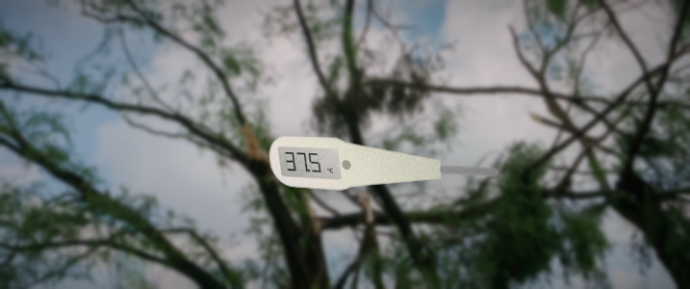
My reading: 37.5 (°C)
